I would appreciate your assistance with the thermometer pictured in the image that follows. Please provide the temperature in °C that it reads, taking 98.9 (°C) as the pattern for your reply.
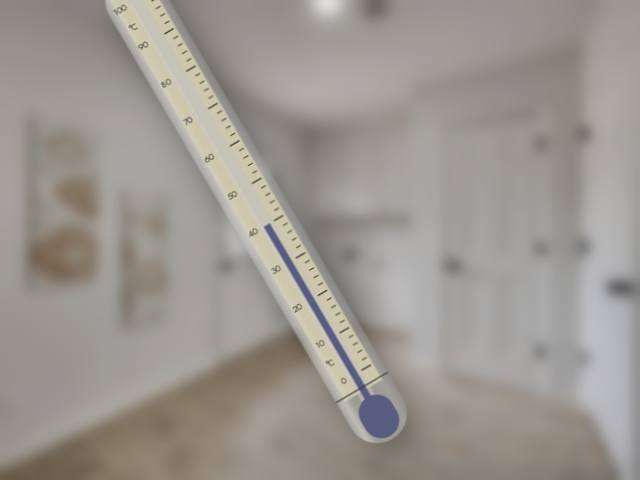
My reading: 40 (°C)
